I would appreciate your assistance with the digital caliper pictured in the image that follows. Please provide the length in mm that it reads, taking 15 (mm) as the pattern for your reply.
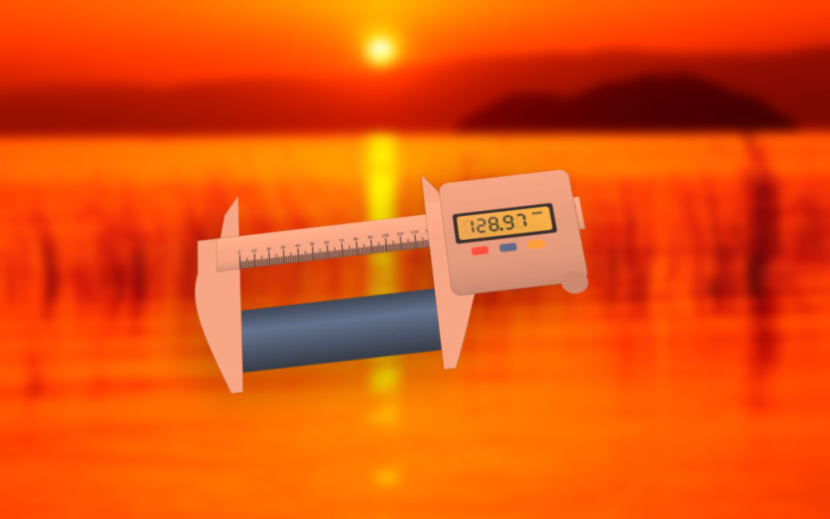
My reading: 128.97 (mm)
